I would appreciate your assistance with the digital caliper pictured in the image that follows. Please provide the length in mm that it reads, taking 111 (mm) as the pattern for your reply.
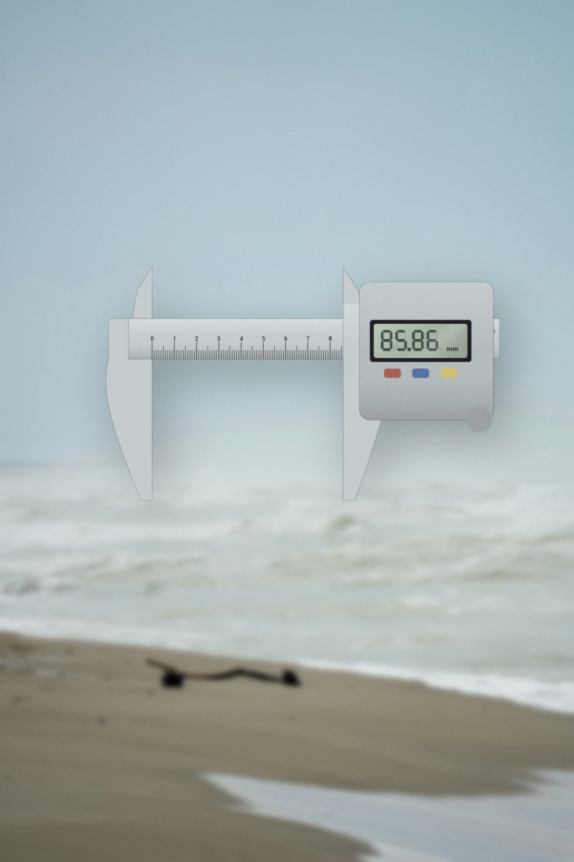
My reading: 85.86 (mm)
